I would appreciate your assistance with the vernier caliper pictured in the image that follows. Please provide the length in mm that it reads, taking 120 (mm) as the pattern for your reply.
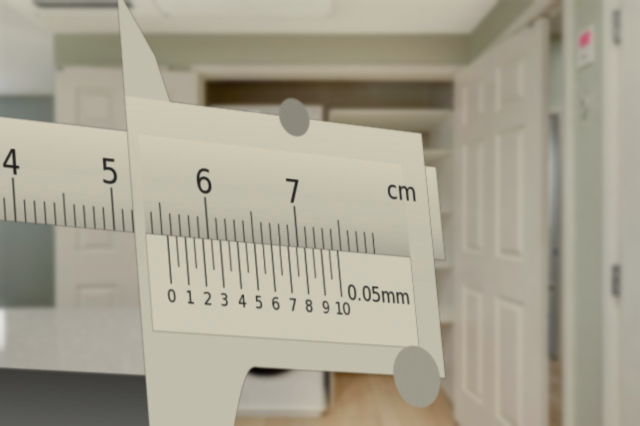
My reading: 55.6 (mm)
